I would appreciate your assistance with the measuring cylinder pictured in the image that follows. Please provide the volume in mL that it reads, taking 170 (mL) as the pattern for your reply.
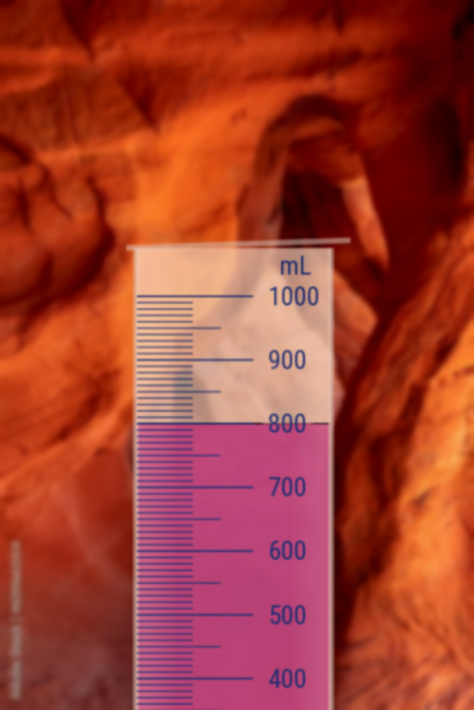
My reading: 800 (mL)
